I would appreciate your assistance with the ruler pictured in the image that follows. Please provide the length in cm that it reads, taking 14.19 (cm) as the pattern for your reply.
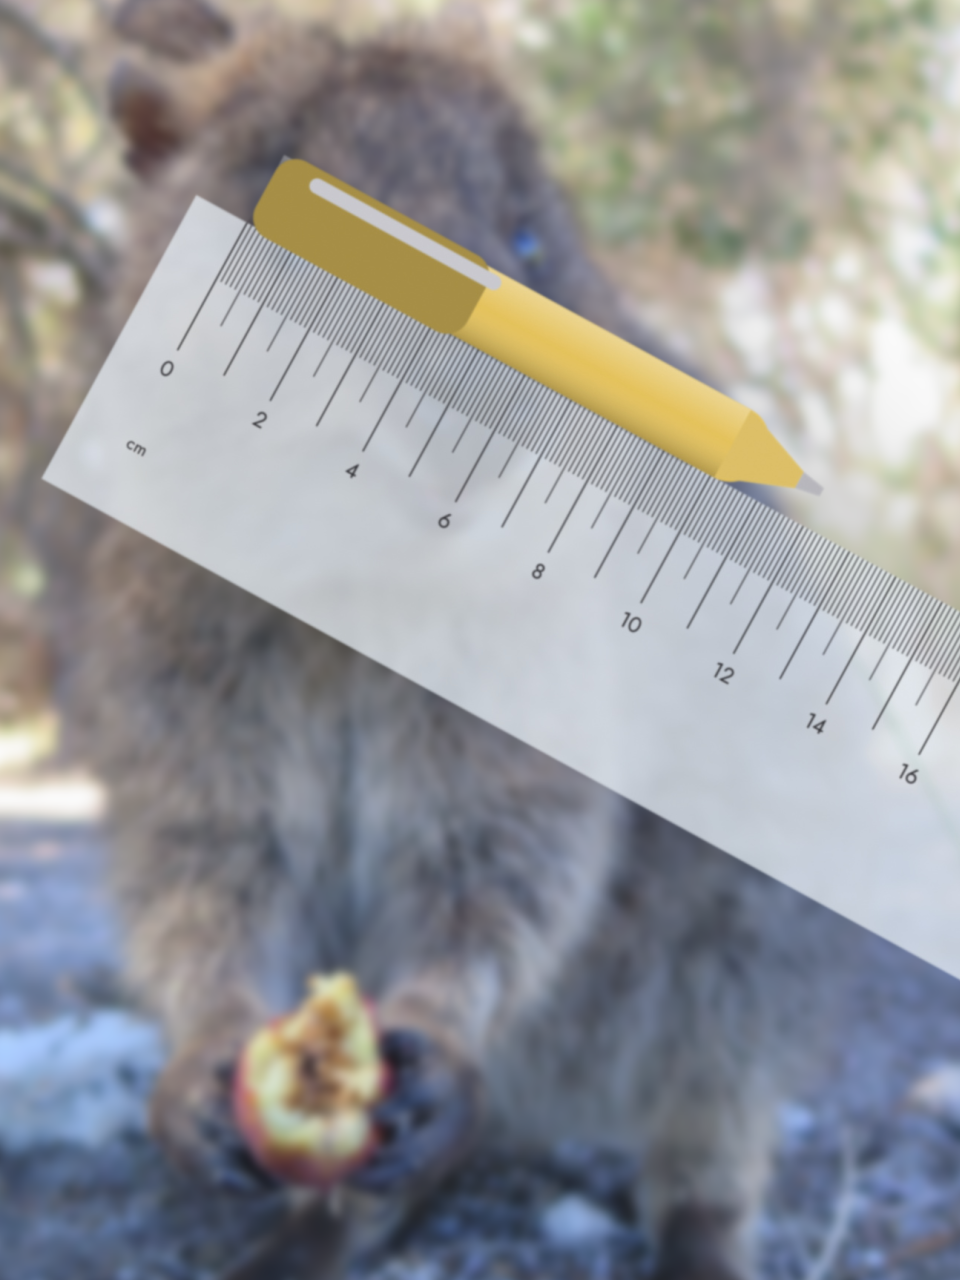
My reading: 12 (cm)
